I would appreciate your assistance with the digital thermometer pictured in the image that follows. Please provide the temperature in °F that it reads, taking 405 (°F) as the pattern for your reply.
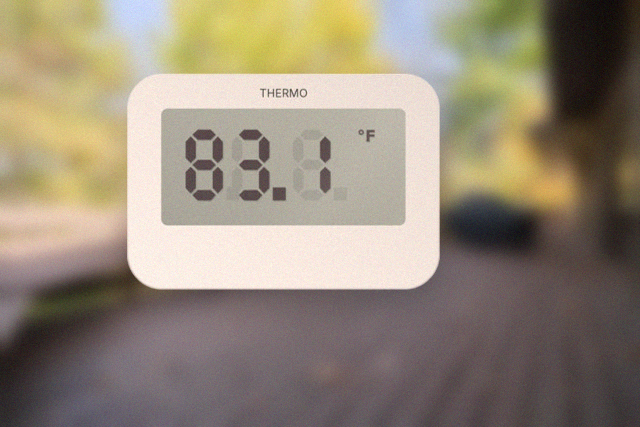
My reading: 83.1 (°F)
